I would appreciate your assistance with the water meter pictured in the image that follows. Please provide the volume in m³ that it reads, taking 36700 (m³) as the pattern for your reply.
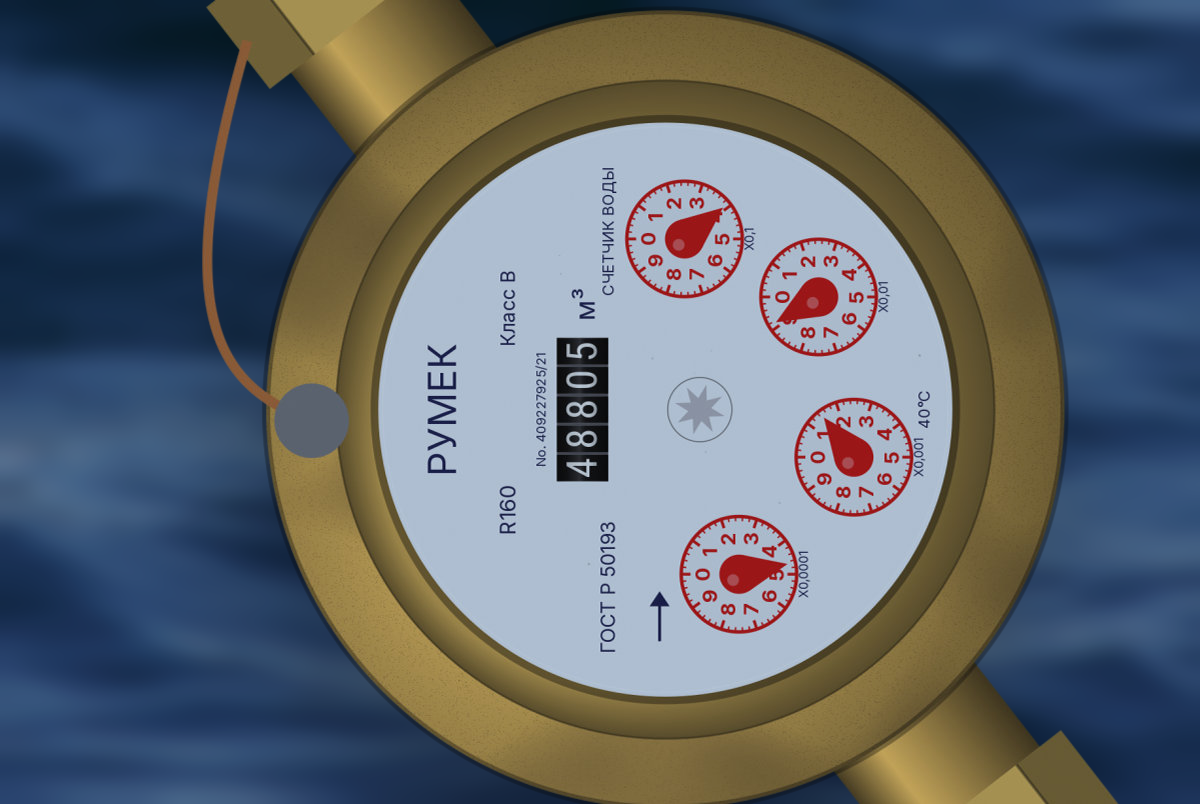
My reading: 48805.3914 (m³)
